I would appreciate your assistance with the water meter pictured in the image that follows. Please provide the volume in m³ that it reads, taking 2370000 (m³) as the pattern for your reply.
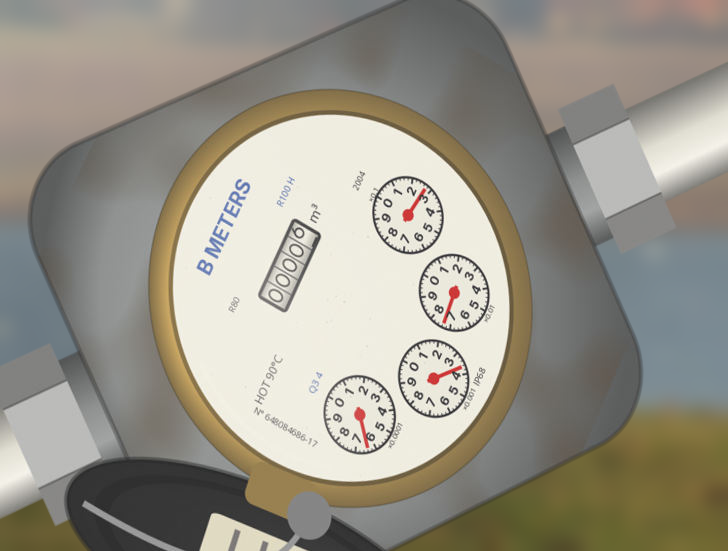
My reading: 6.2736 (m³)
